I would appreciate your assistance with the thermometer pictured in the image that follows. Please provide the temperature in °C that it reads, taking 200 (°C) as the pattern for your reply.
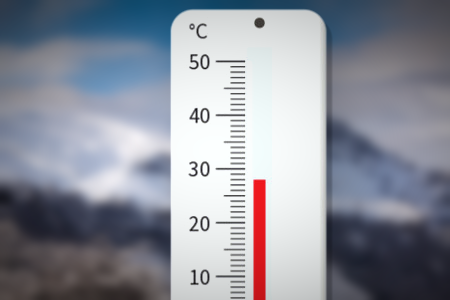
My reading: 28 (°C)
